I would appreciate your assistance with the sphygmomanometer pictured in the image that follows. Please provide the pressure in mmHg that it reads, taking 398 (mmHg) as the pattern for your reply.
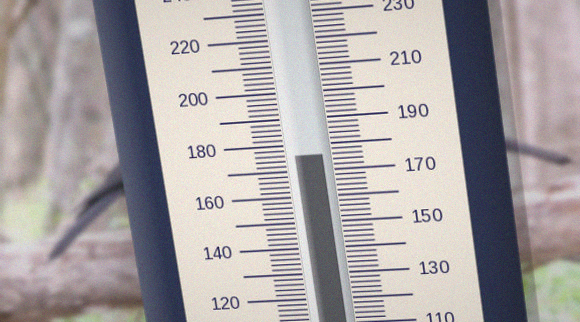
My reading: 176 (mmHg)
